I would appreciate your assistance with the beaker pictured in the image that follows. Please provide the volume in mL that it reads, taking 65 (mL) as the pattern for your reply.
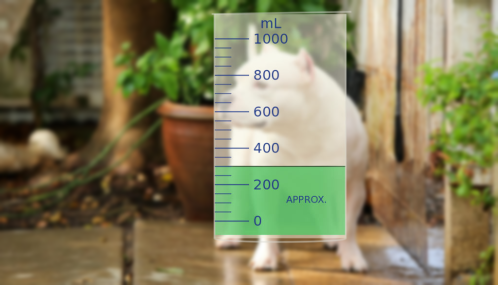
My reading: 300 (mL)
